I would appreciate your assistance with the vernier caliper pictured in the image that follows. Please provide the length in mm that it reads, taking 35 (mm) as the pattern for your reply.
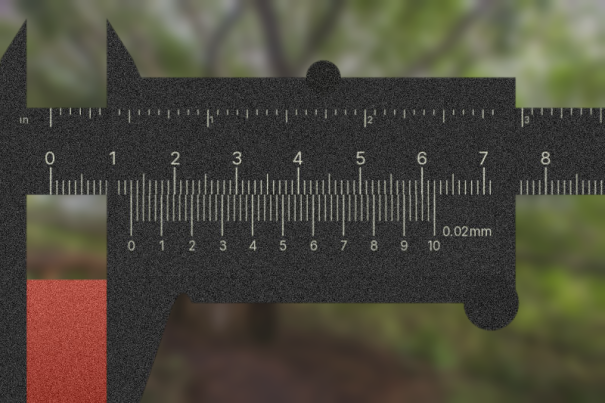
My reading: 13.0 (mm)
